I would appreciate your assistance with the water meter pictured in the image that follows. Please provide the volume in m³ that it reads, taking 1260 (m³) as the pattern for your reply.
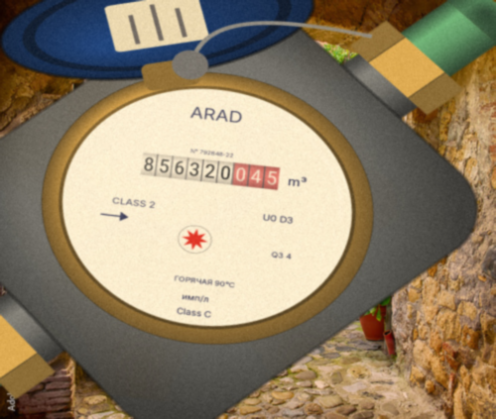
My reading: 856320.045 (m³)
